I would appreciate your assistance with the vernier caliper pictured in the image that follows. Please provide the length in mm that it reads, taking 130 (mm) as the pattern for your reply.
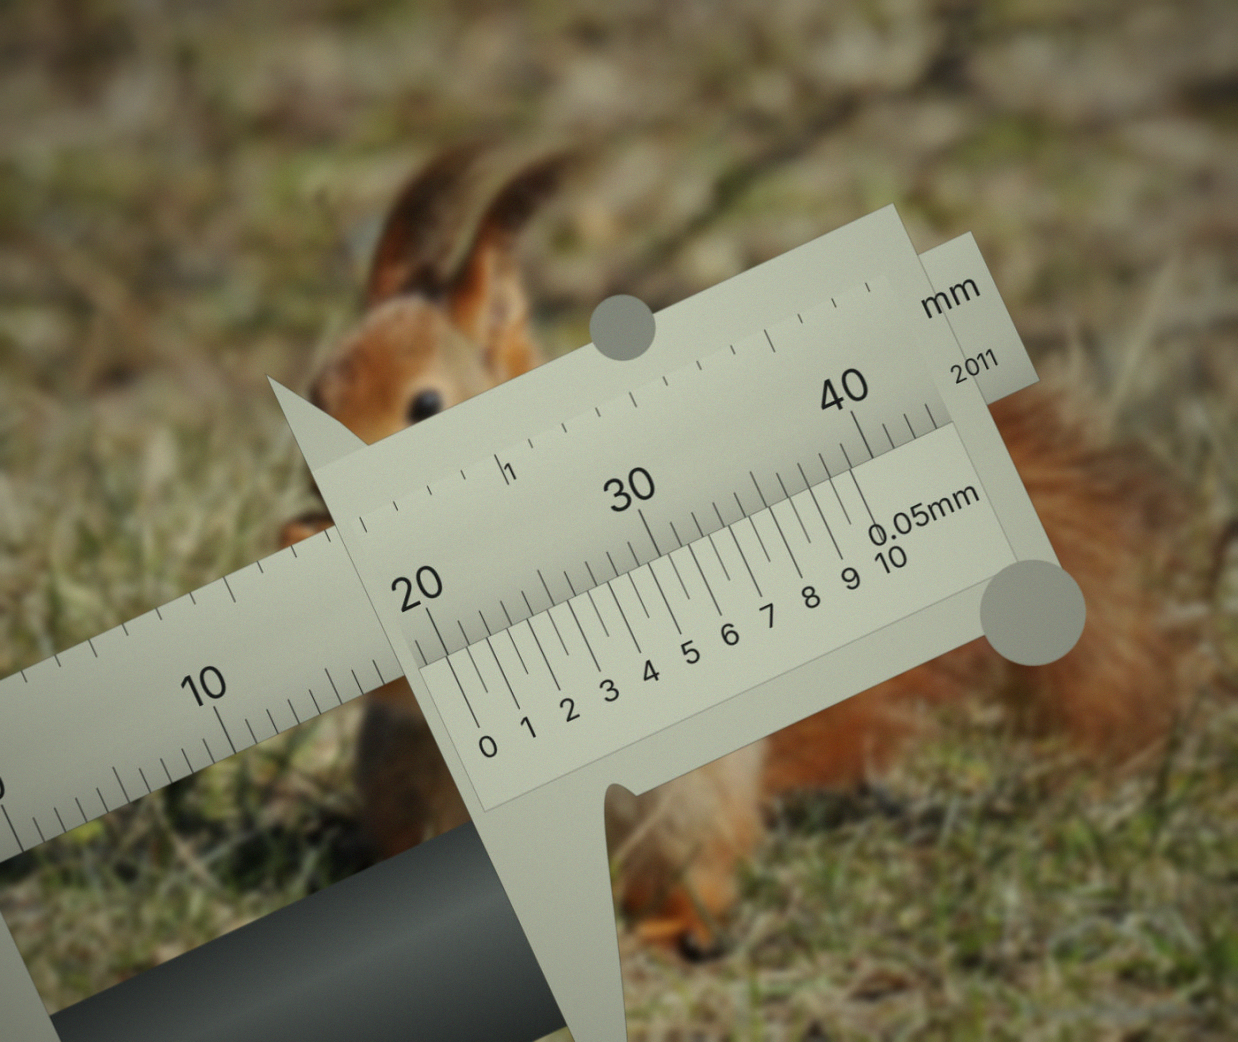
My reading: 19.90 (mm)
